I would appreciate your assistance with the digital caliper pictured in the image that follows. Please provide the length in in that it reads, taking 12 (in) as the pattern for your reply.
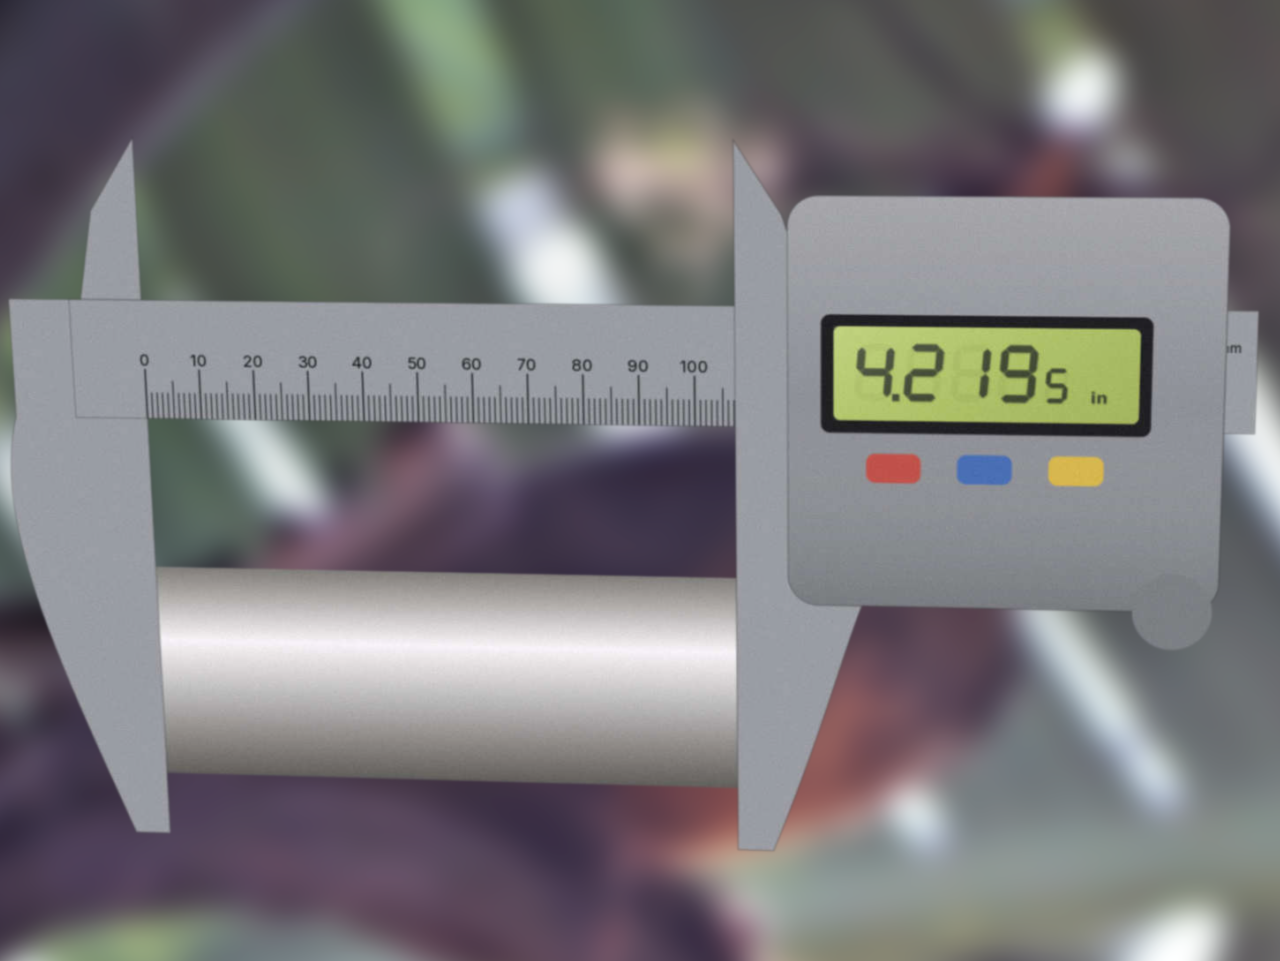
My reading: 4.2195 (in)
